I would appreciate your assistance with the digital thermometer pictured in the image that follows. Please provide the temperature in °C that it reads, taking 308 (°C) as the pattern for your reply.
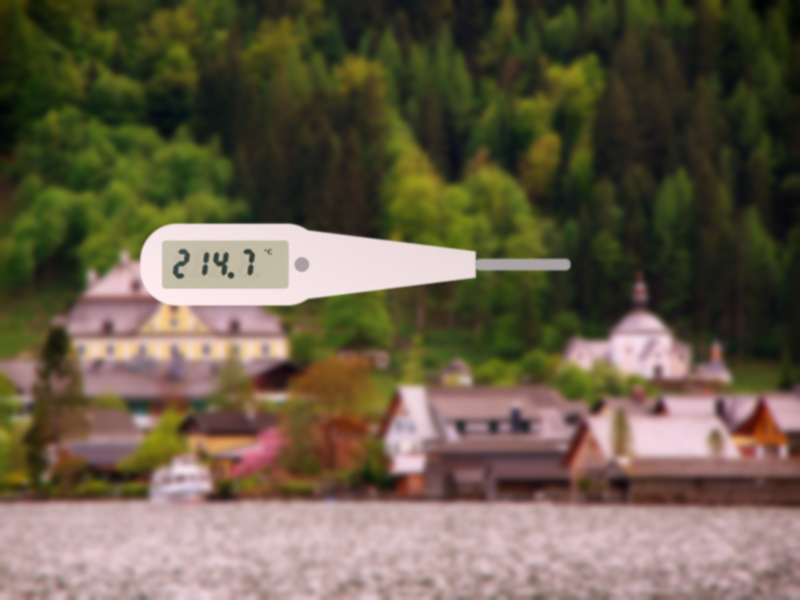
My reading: 214.7 (°C)
